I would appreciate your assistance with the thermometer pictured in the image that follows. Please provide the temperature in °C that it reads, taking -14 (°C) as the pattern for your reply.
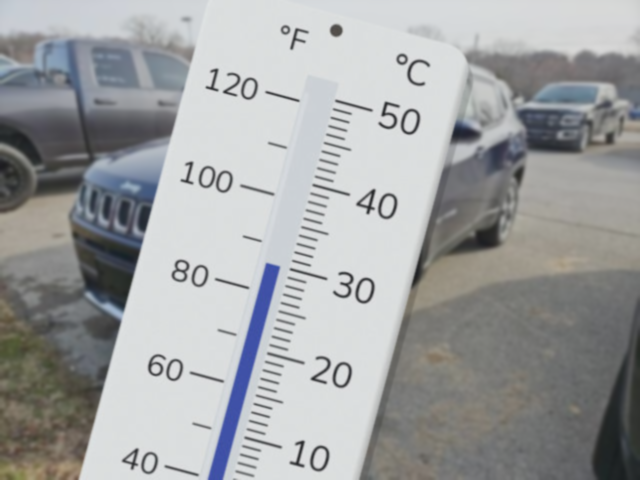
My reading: 30 (°C)
